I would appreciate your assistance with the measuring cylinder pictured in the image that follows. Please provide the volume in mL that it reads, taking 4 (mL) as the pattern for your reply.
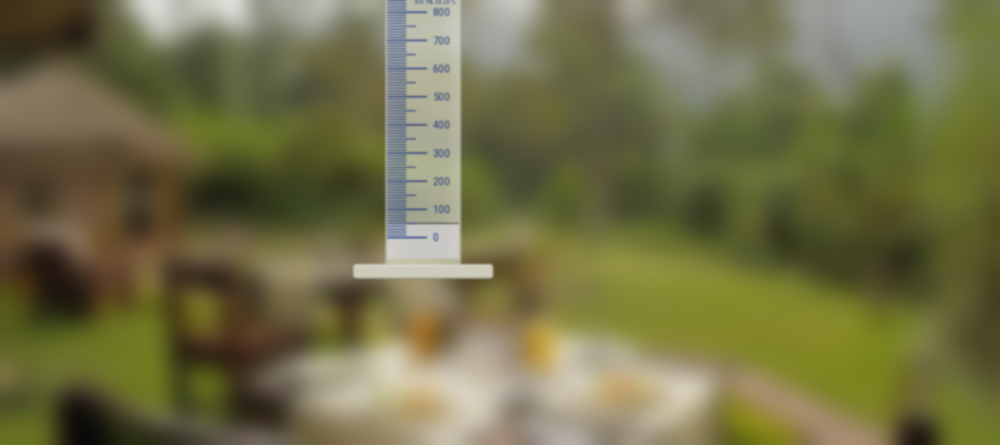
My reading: 50 (mL)
